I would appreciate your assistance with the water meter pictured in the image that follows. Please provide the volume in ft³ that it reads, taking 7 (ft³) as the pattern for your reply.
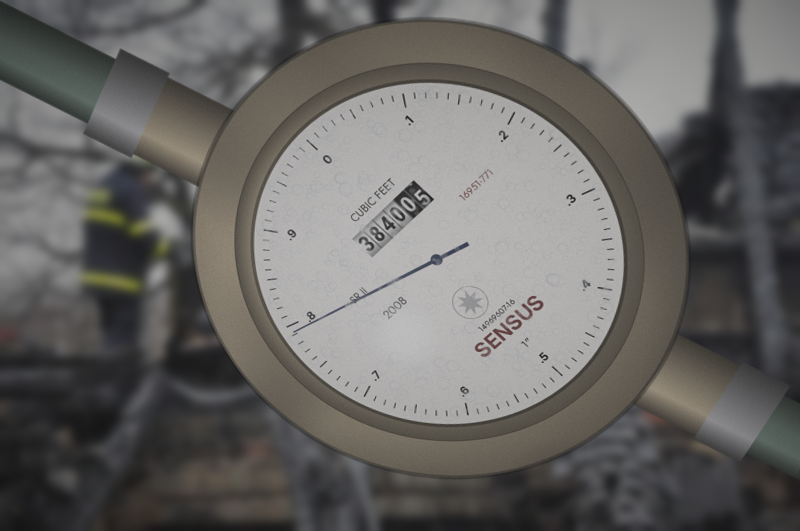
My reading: 384004.79 (ft³)
